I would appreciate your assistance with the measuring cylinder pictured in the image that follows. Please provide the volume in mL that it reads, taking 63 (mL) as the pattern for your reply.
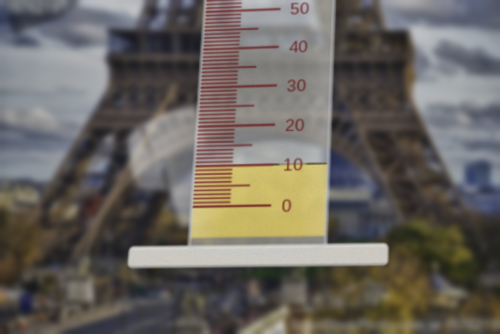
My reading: 10 (mL)
